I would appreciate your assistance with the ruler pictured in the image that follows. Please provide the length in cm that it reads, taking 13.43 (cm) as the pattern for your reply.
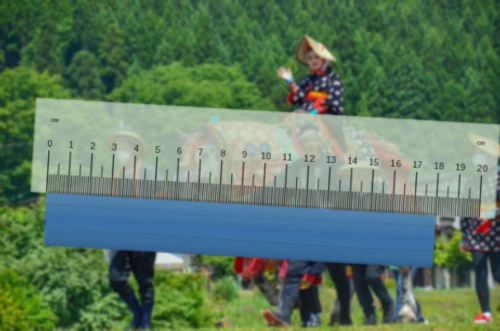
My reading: 18 (cm)
